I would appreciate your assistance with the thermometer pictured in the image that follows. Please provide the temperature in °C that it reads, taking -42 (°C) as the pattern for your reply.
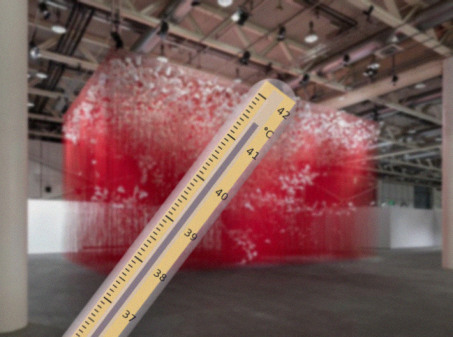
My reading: 41.5 (°C)
